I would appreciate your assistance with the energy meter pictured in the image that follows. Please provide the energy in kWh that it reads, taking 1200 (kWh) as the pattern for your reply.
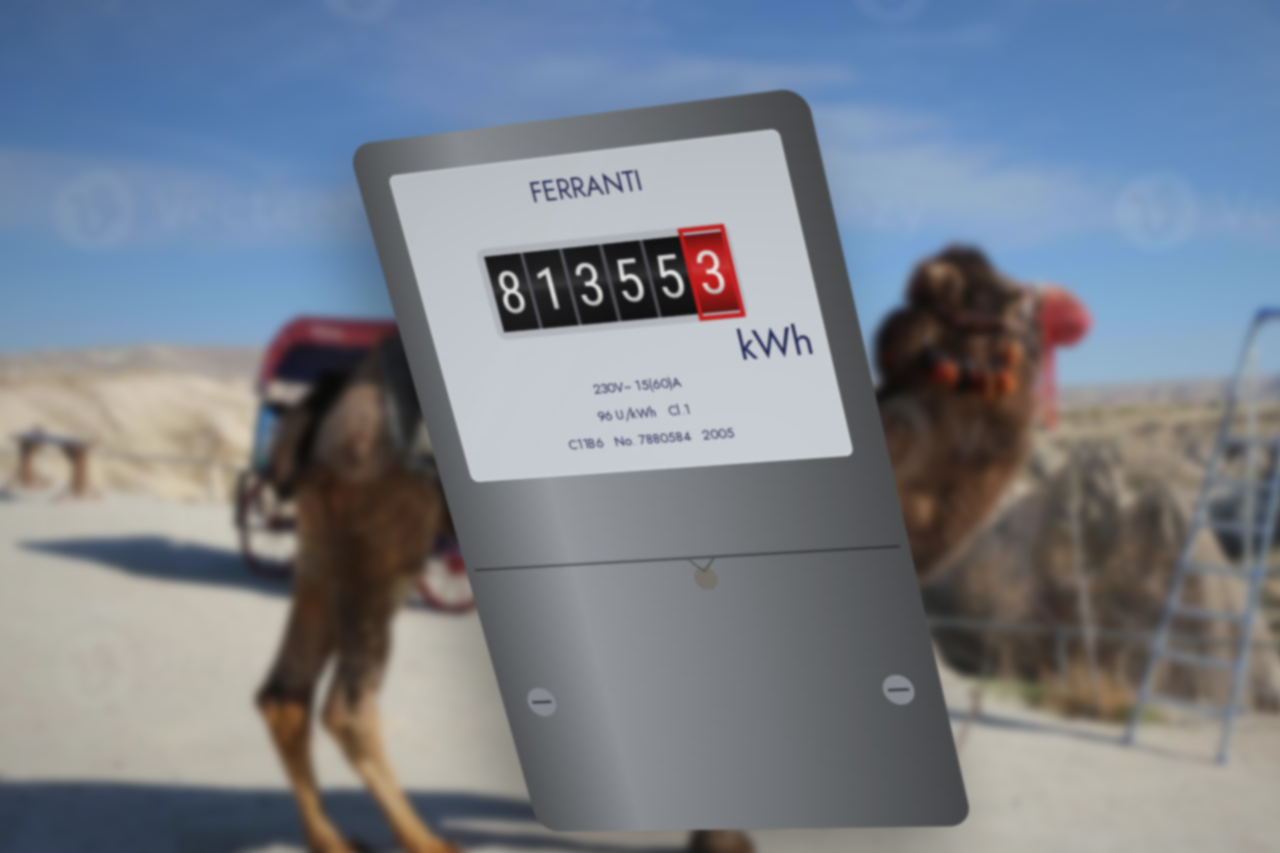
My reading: 81355.3 (kWh)
